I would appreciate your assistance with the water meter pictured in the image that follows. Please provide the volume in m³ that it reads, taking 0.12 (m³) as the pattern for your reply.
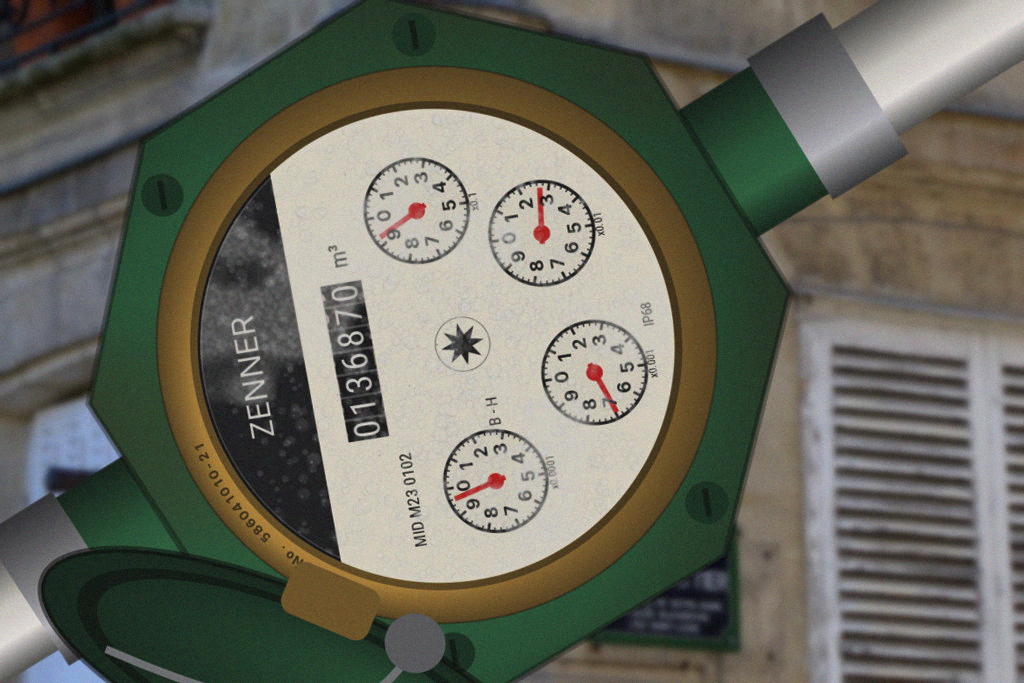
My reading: 136869.9269 (m³)
